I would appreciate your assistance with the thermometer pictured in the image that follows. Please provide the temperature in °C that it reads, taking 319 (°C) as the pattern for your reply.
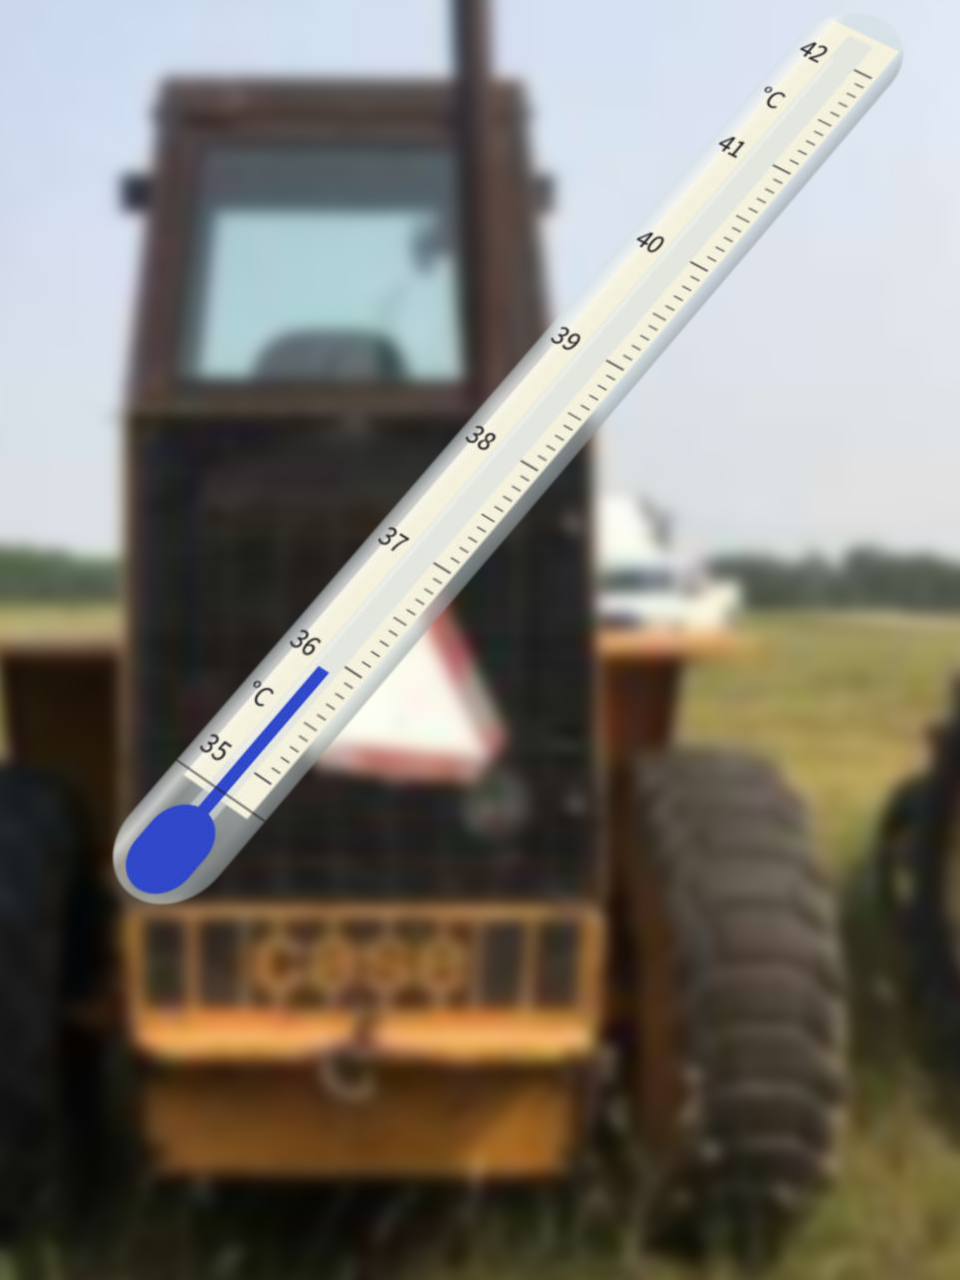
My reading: 35.9 (°C)
